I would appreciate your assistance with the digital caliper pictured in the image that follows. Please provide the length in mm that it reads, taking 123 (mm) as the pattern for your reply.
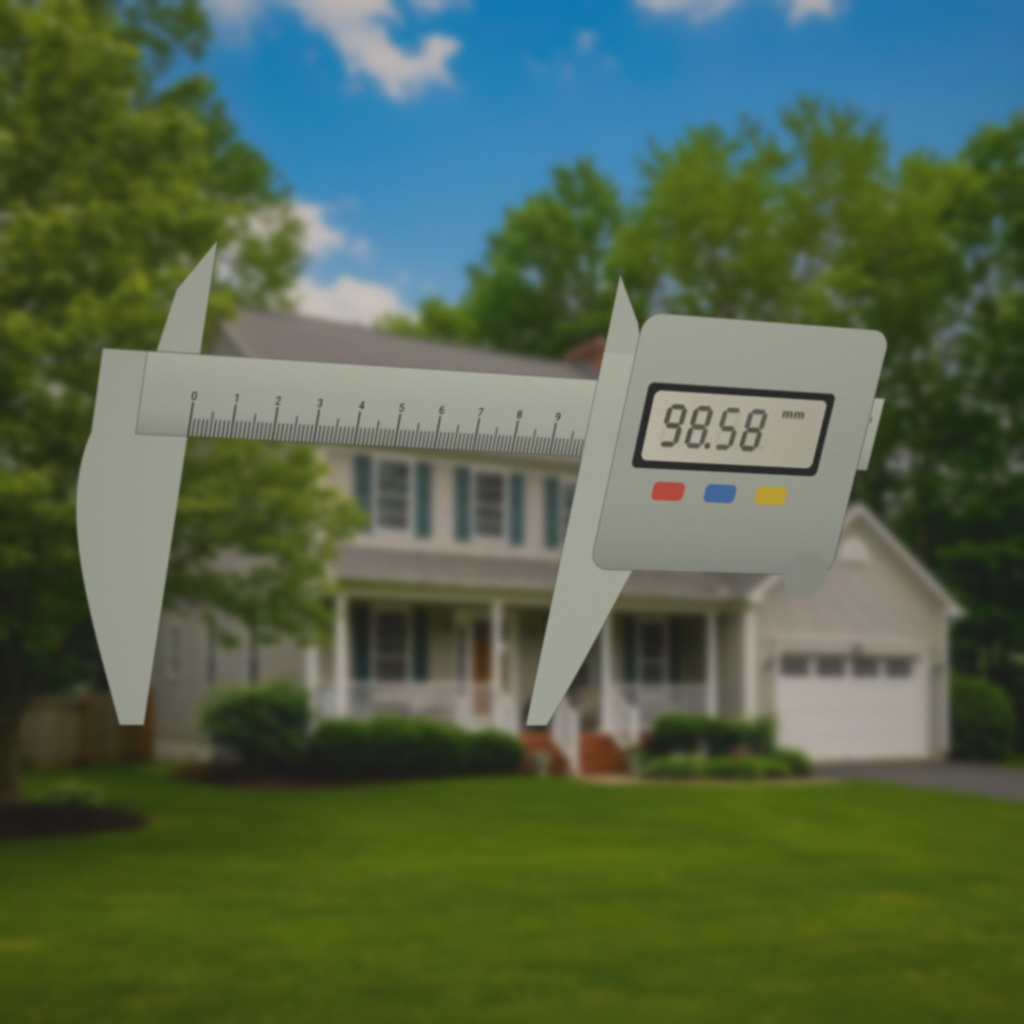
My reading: 98.58 (mm)
